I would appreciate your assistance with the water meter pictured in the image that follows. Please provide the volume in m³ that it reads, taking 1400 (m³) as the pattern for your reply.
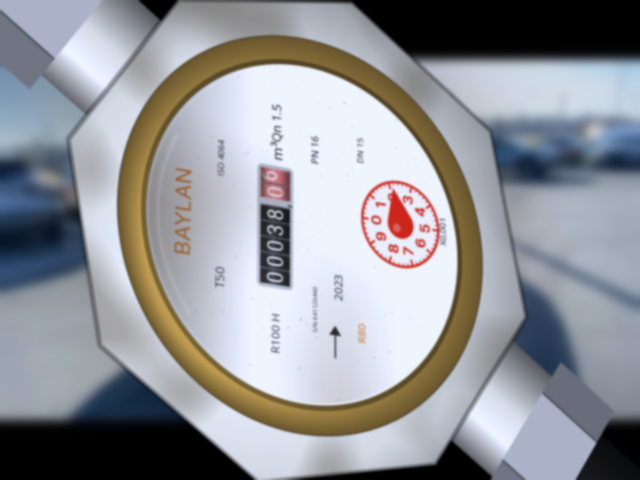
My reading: 38.062 (m³)
